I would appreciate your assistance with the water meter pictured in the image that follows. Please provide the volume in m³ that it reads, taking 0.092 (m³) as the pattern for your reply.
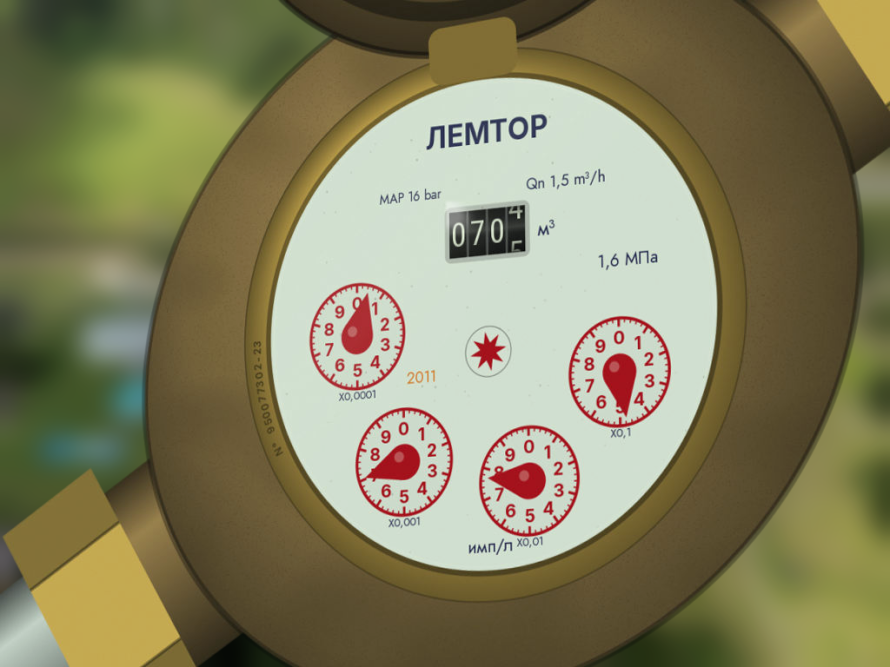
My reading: 704.4770 (m³)
